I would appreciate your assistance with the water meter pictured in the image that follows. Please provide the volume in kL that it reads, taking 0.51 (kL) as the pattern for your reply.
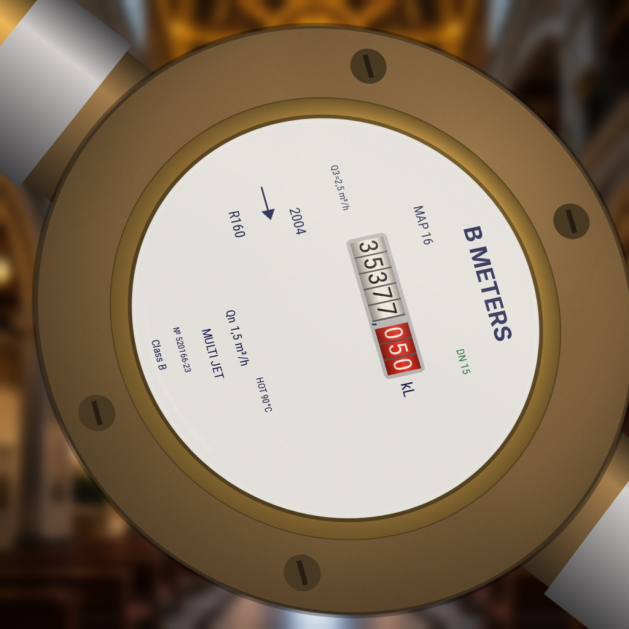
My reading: 35377.050 (kL)
